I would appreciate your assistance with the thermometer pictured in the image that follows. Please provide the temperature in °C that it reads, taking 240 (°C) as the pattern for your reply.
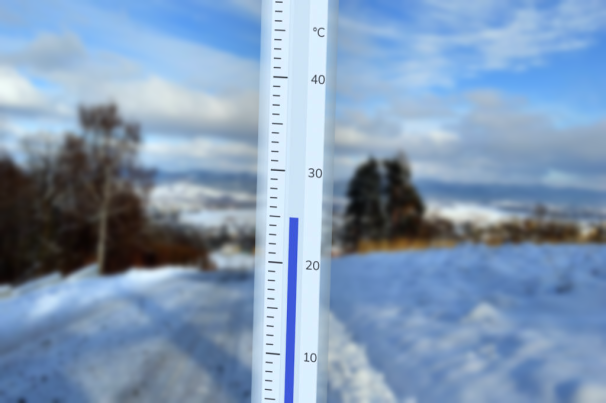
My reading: 25 (°C)
